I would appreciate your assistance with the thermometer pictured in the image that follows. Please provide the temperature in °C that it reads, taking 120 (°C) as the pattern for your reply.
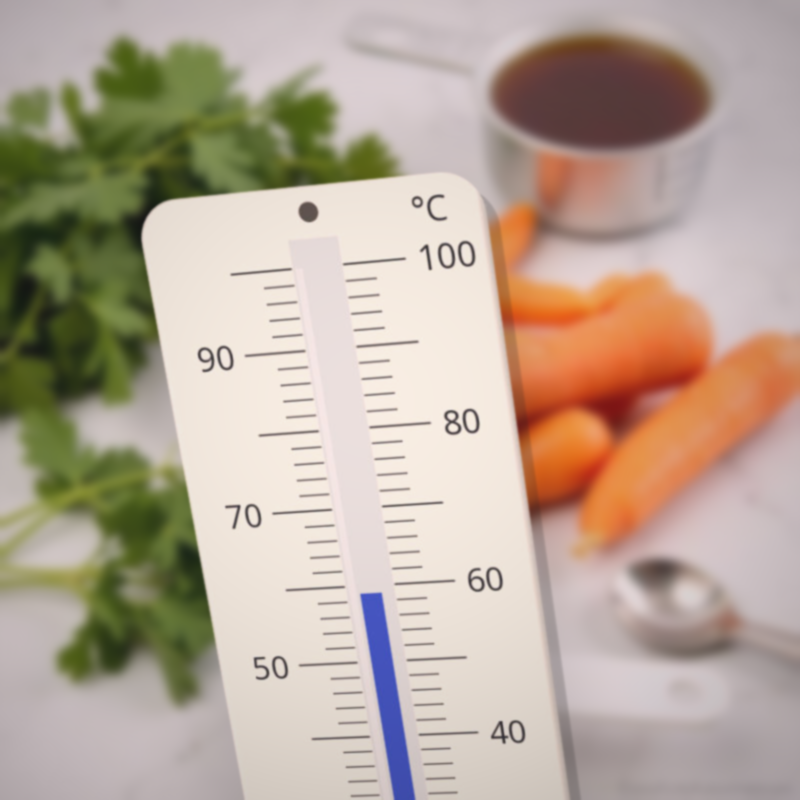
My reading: 59 (°C)
